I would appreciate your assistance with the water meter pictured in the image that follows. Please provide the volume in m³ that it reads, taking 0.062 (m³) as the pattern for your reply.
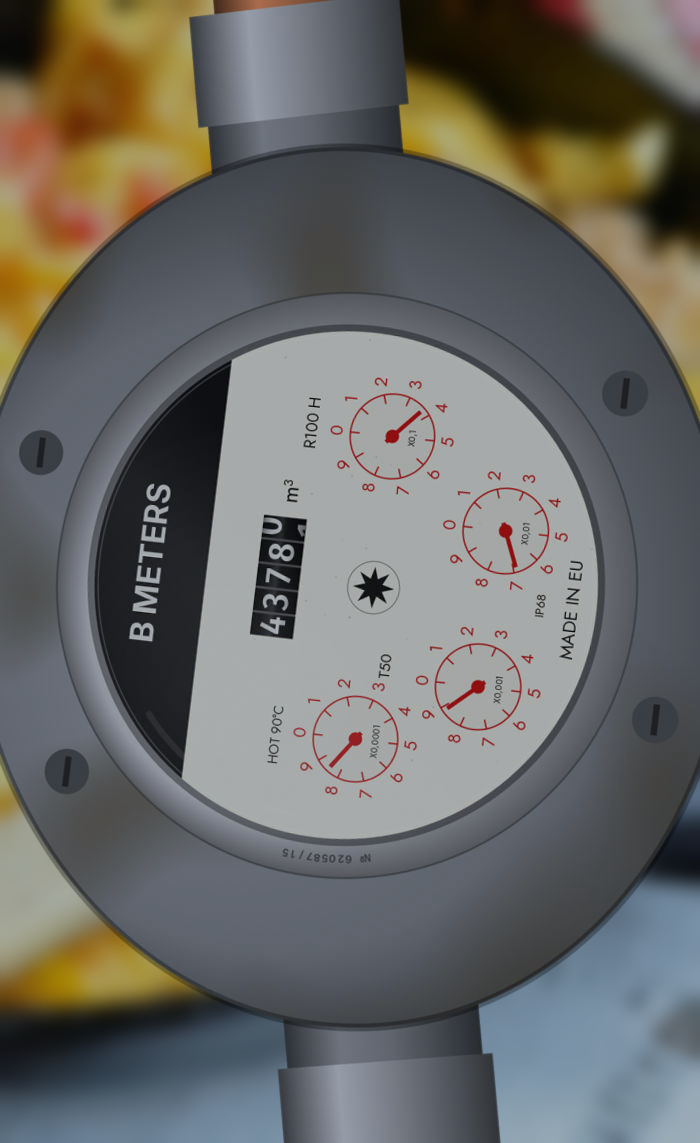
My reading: 43780.3688 (m³)
